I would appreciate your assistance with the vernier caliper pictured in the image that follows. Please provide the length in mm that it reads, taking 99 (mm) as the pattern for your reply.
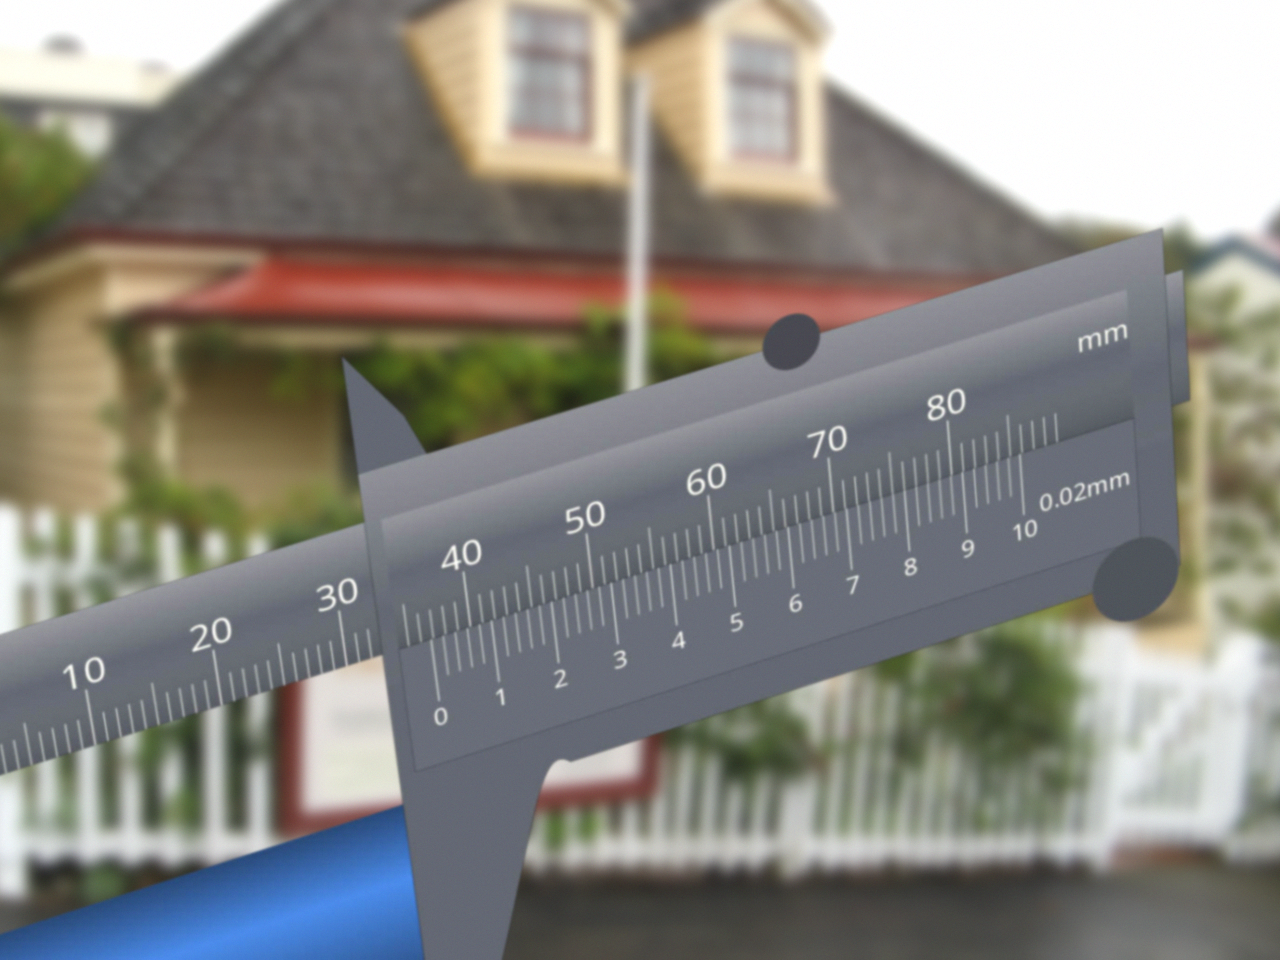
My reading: 36.8 (mm)
